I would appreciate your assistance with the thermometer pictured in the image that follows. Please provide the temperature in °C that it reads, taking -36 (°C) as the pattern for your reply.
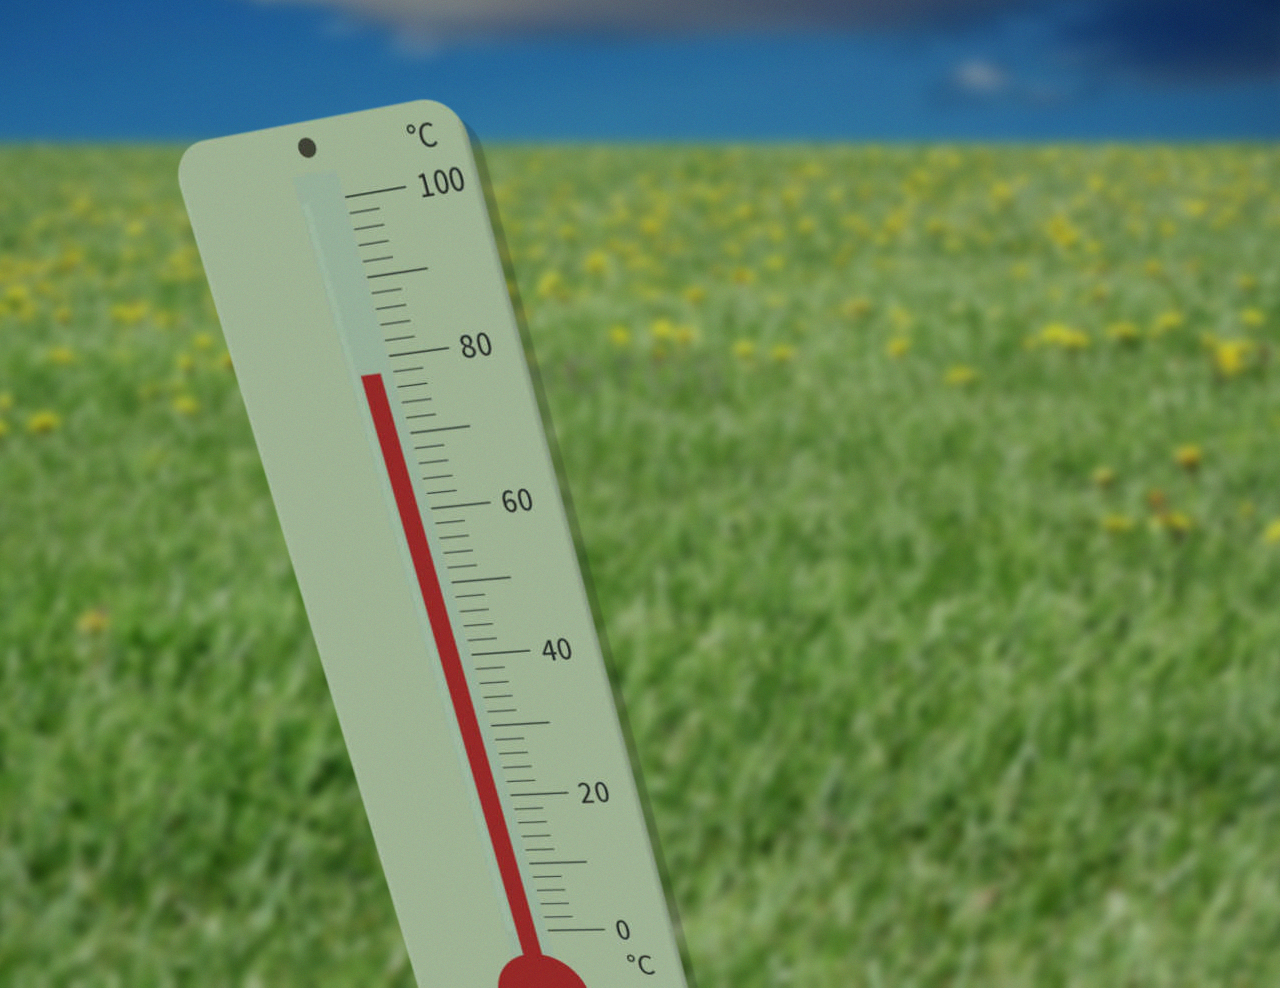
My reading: 78 (°C)
